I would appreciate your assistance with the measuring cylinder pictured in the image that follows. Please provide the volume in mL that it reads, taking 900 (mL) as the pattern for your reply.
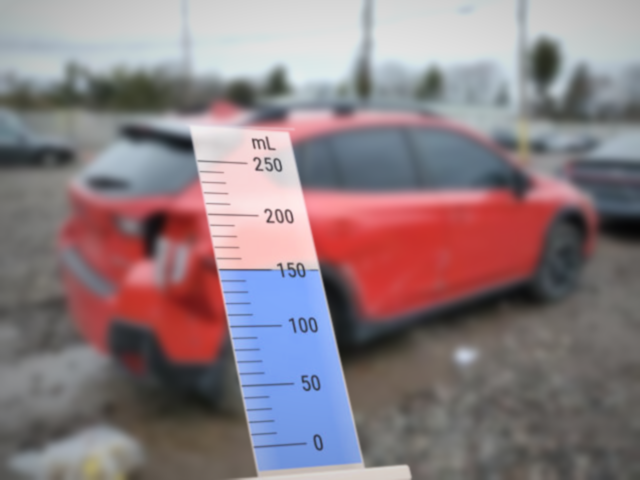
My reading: 150 (mL)
